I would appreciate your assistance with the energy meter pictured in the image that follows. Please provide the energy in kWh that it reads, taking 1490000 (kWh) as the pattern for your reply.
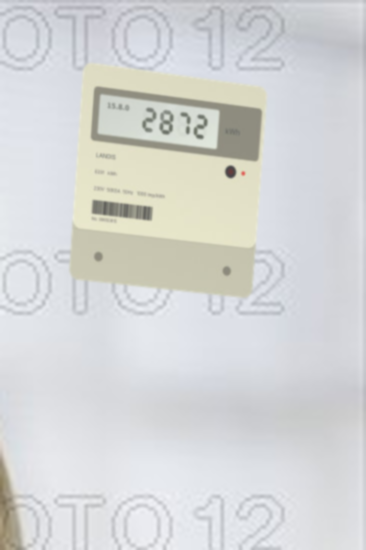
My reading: 2872 (kWh)
